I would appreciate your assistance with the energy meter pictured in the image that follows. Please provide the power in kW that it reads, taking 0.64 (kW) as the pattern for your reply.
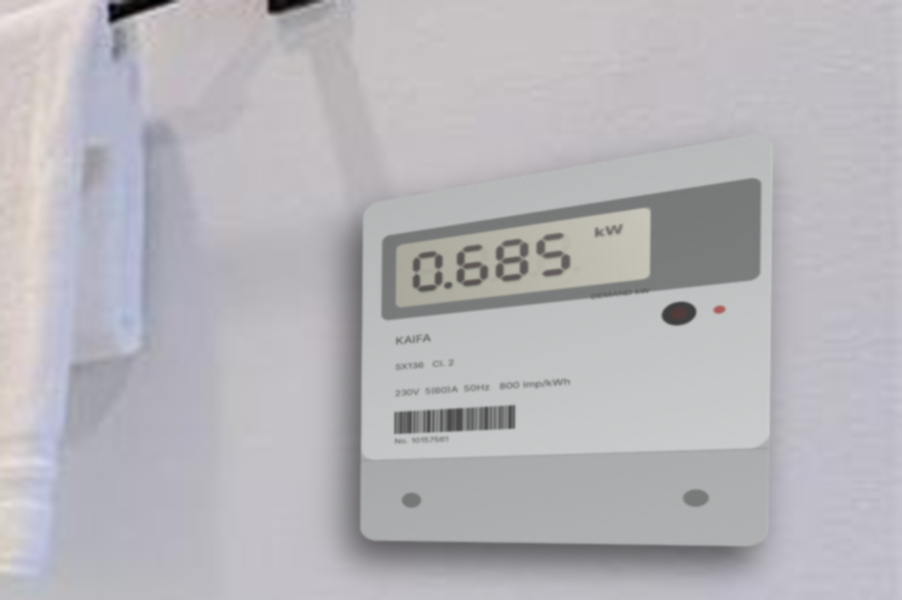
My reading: 0.685 (kW)
